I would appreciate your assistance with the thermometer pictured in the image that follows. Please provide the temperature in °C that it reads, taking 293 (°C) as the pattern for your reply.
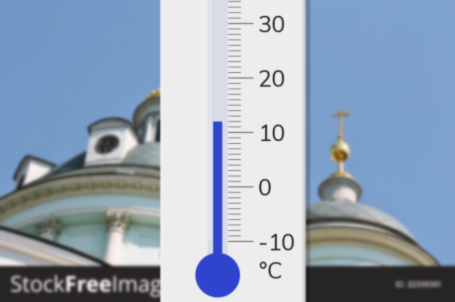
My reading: 12 (°C)
